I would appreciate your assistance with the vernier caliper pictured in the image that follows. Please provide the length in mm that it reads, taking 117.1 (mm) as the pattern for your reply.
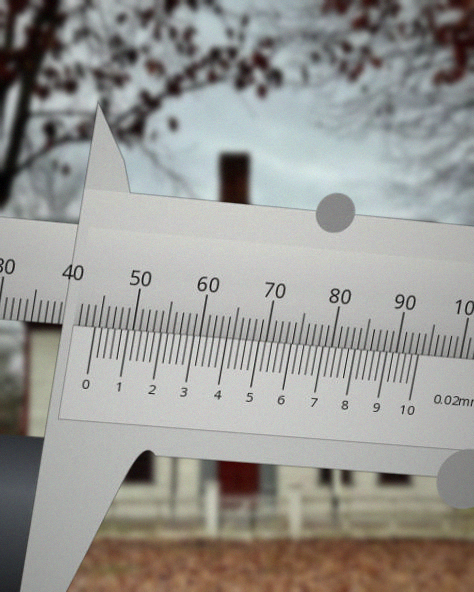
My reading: 44.4 (mm)
